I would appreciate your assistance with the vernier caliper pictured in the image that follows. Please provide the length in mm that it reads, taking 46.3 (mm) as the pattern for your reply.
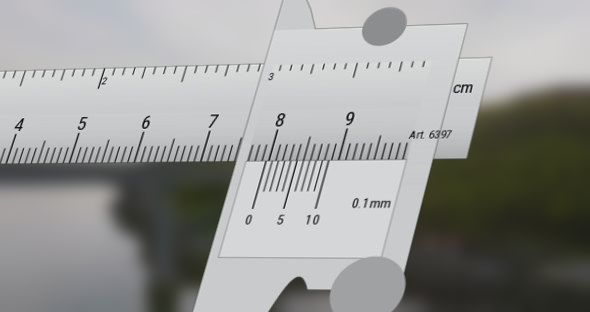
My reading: 79.6 (mm)
